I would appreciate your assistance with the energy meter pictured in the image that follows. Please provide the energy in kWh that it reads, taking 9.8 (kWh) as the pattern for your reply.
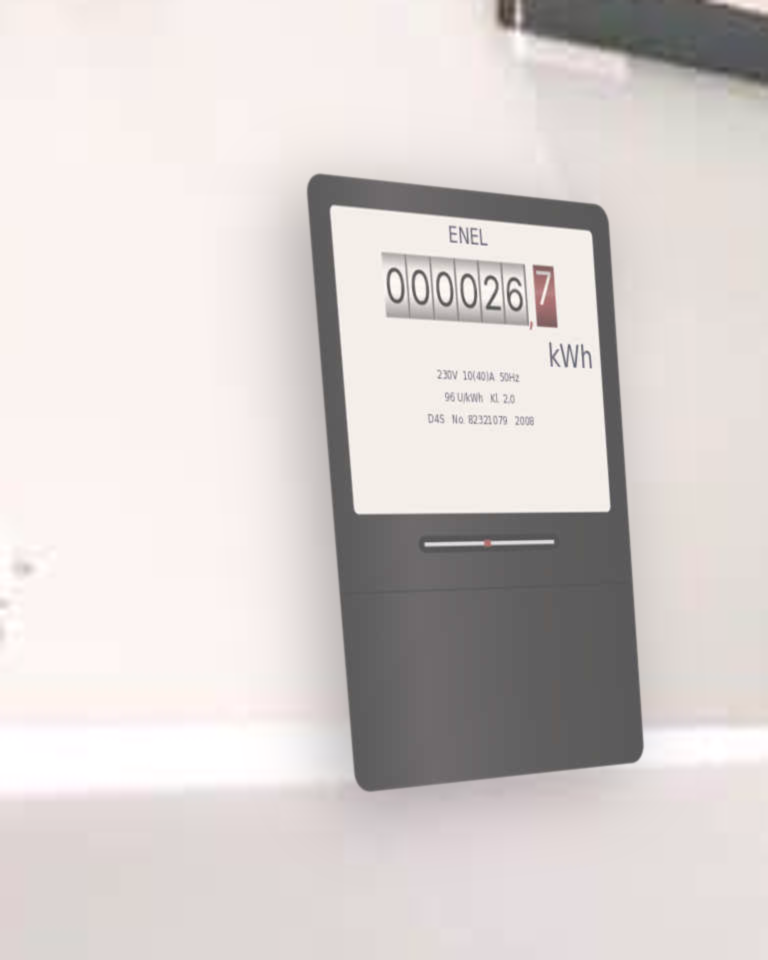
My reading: 26.7 (kWh)
